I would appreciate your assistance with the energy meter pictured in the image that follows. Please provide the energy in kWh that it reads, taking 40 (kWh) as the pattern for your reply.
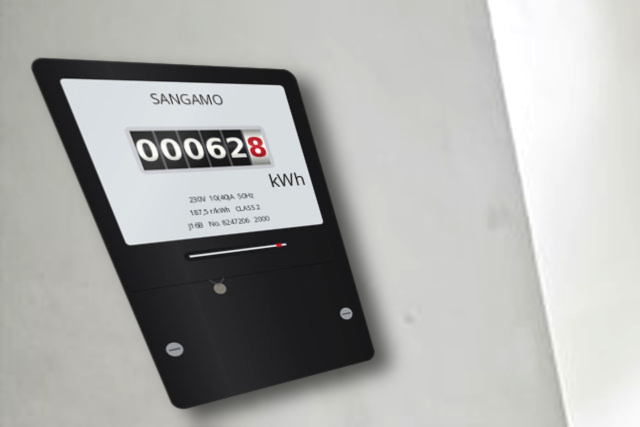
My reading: 62.8 (kWh)
